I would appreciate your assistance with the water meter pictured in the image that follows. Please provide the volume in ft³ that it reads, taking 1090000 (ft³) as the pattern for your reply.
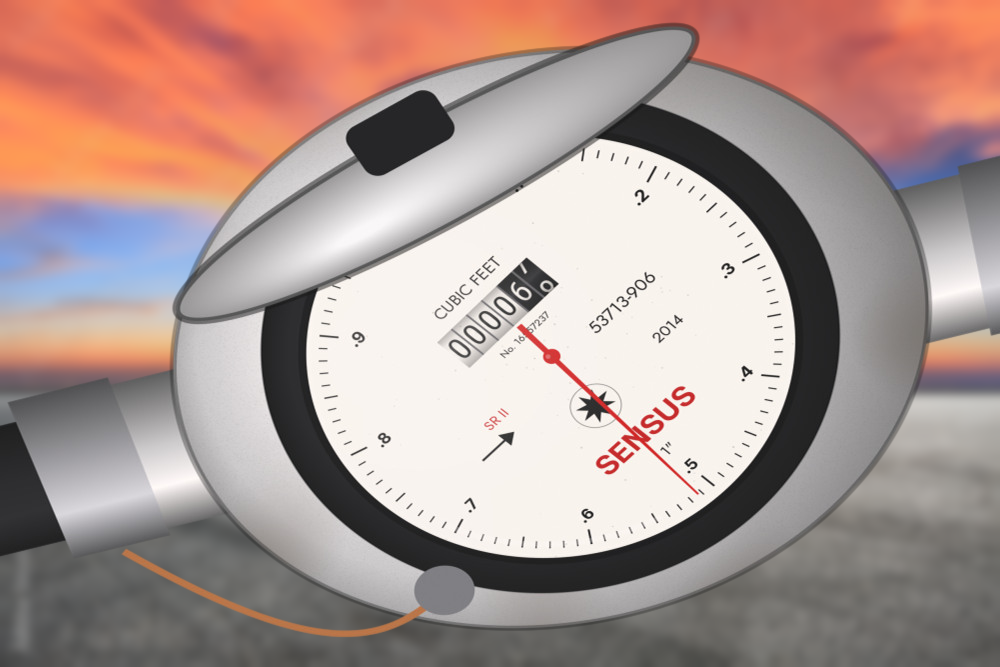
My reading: 67.51 (ft³)
